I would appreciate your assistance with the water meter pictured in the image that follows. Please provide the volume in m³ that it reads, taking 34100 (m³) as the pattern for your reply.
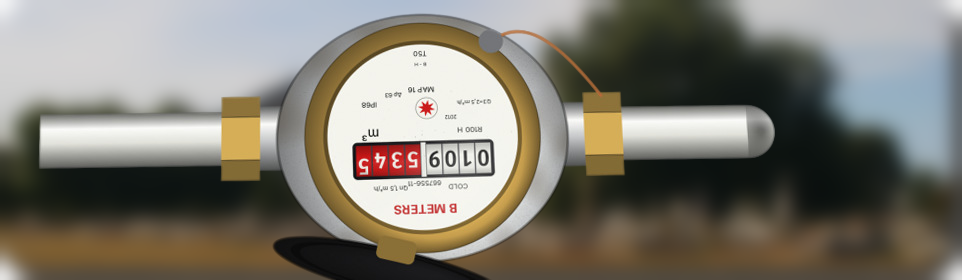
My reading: 109.5345 (m³)
